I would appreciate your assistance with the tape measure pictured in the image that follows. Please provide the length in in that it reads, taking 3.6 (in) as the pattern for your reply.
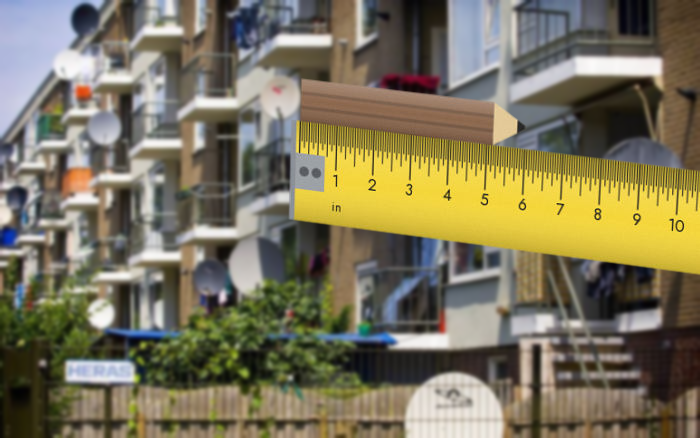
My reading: 6 (in)
